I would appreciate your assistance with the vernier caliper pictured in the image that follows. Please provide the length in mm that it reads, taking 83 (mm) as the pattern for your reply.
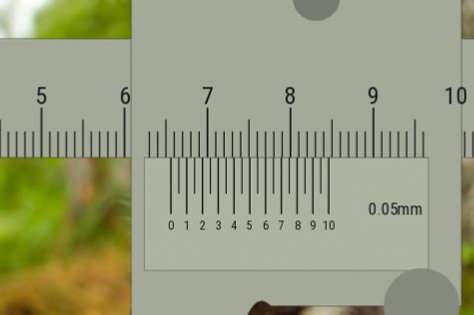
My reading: 65.6 (mm)
